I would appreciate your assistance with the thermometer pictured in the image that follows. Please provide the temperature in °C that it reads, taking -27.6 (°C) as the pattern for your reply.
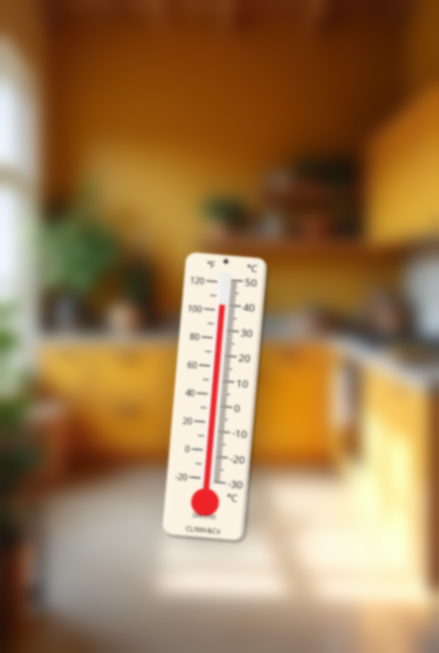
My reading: 40 (°C)
